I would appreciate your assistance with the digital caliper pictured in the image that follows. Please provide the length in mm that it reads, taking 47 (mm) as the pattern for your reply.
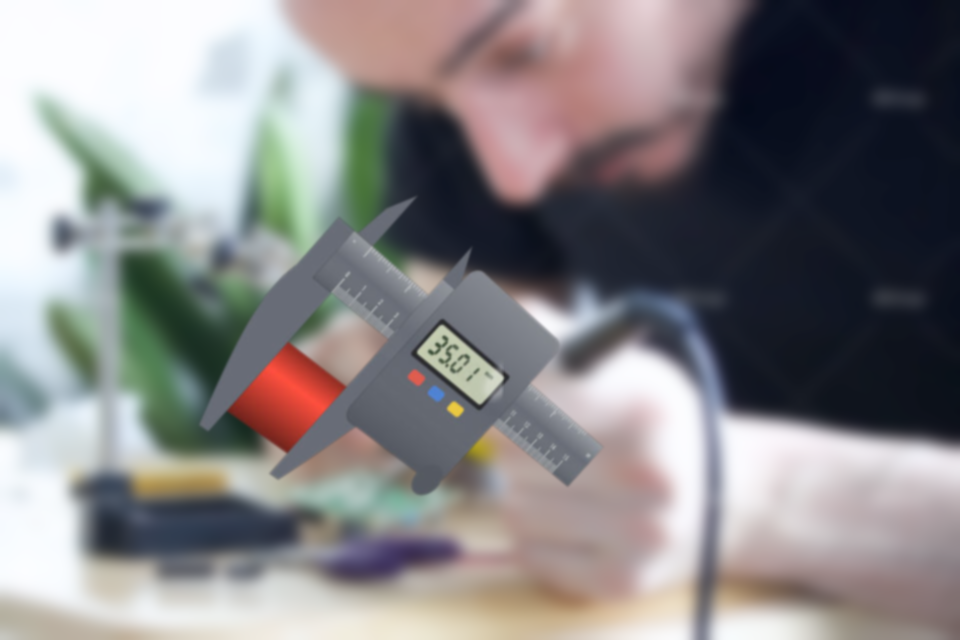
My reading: 35.01 (mm)
